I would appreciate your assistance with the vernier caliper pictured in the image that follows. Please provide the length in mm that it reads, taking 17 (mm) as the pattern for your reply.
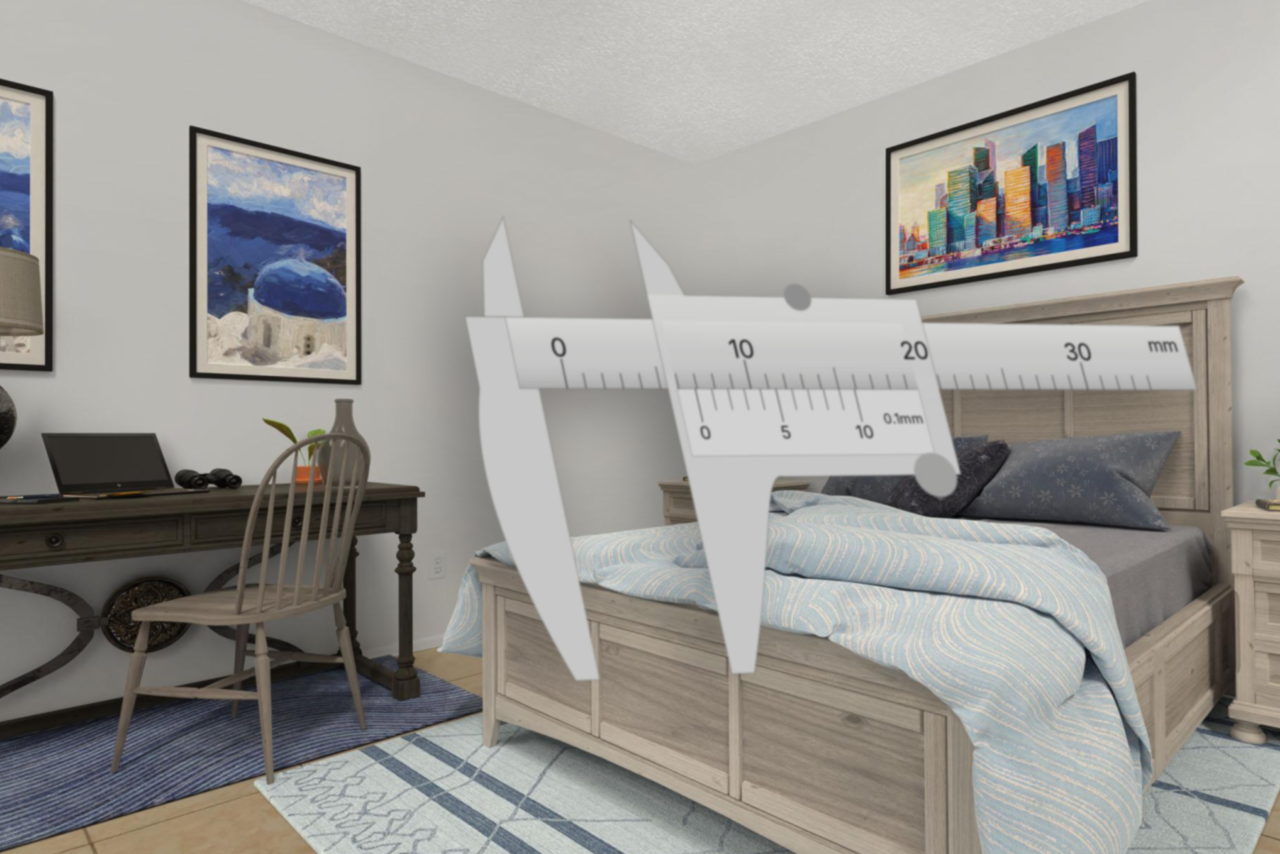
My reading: 6.9 (mm)
